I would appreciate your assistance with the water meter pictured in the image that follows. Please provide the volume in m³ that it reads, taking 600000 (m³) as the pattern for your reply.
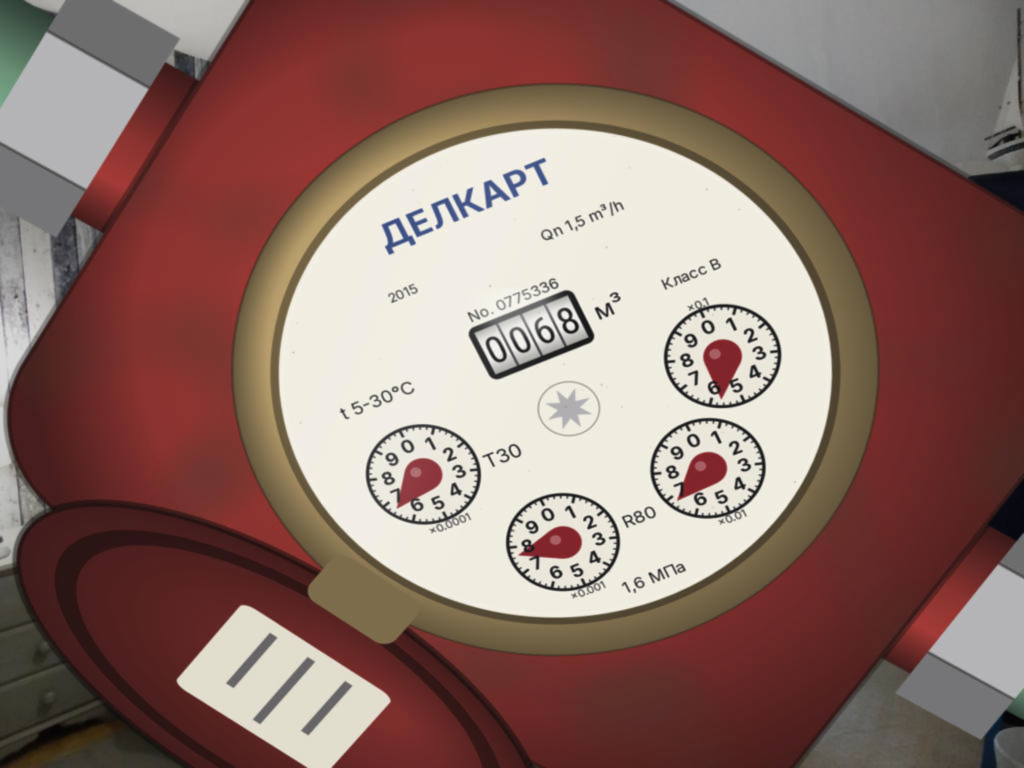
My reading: 68.5676 (m³)
